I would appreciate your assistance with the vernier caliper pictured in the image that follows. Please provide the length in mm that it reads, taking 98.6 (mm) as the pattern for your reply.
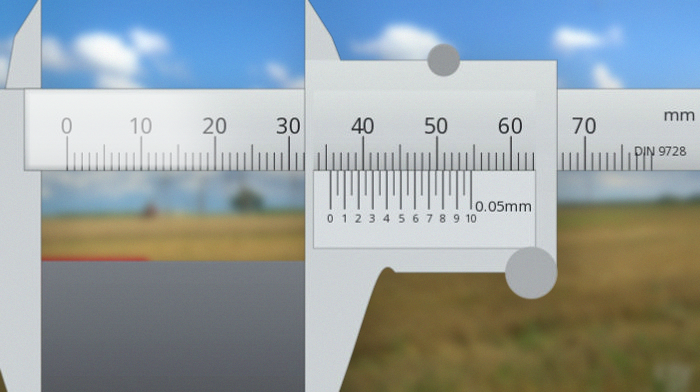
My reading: 35.6 (mm)
